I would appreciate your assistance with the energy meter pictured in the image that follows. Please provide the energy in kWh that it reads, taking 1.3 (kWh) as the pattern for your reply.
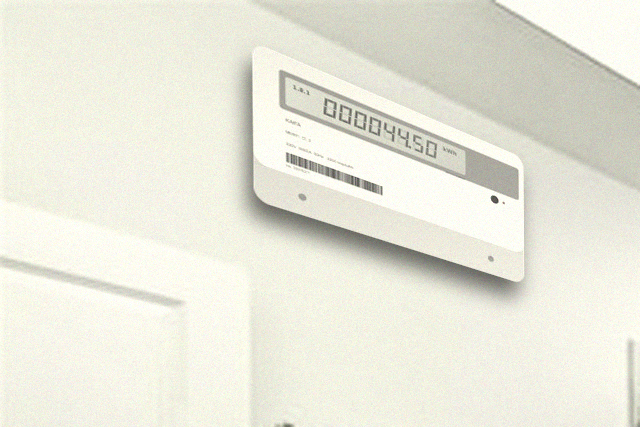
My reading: 44.50 (kWh)
